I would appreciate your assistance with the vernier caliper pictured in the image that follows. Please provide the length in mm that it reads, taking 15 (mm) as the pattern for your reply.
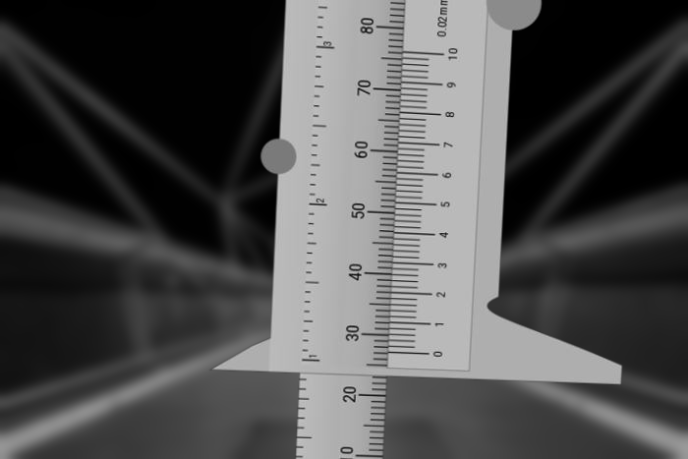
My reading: 27.2 (mm)
